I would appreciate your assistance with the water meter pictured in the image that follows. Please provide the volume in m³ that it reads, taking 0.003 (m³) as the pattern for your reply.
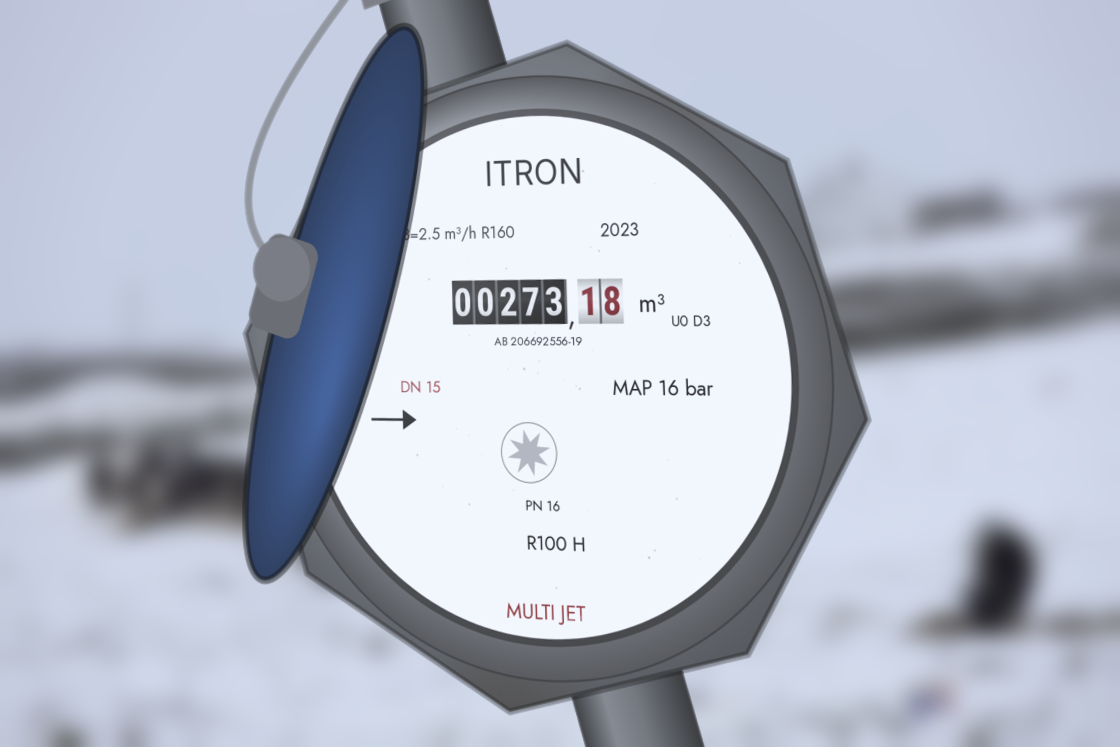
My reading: 273.18 (m³)
